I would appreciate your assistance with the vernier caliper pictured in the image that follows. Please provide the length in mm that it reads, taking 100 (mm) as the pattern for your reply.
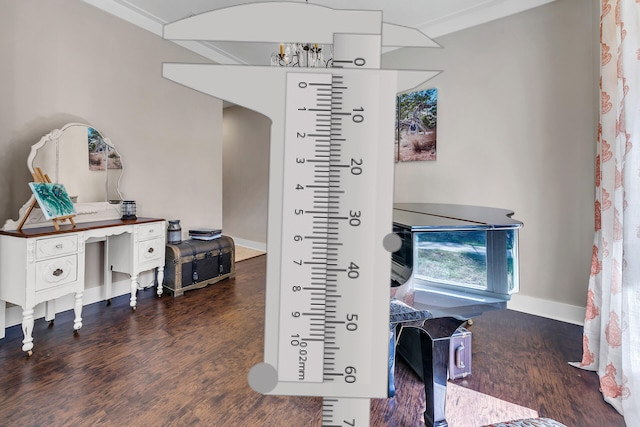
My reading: 4.5 (mm)
